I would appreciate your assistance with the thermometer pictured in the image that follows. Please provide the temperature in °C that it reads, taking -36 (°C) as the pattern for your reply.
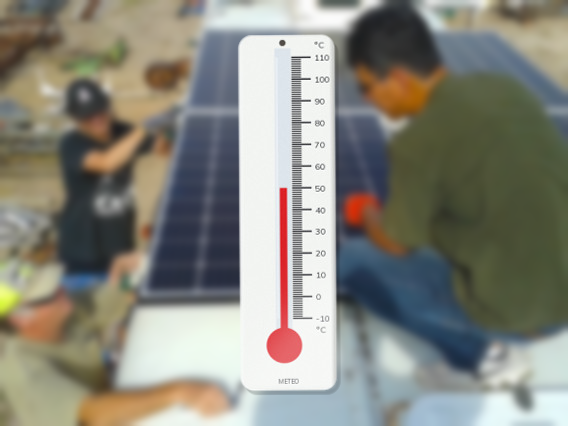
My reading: 50 (°C)
